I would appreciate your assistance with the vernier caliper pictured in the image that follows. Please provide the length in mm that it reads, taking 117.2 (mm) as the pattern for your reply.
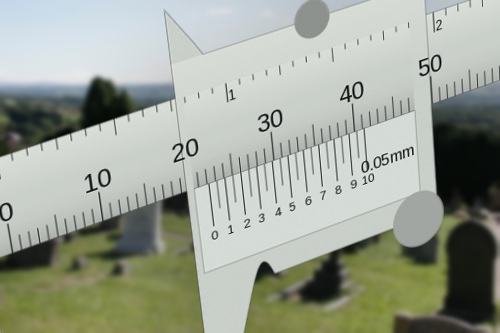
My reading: 22.2 (mm)
